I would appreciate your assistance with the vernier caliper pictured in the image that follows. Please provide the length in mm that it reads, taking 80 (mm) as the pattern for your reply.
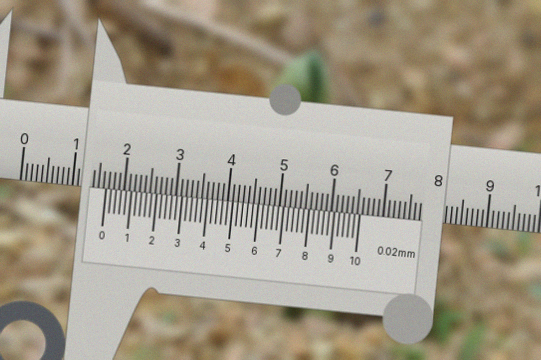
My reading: 16.5 (mm)
